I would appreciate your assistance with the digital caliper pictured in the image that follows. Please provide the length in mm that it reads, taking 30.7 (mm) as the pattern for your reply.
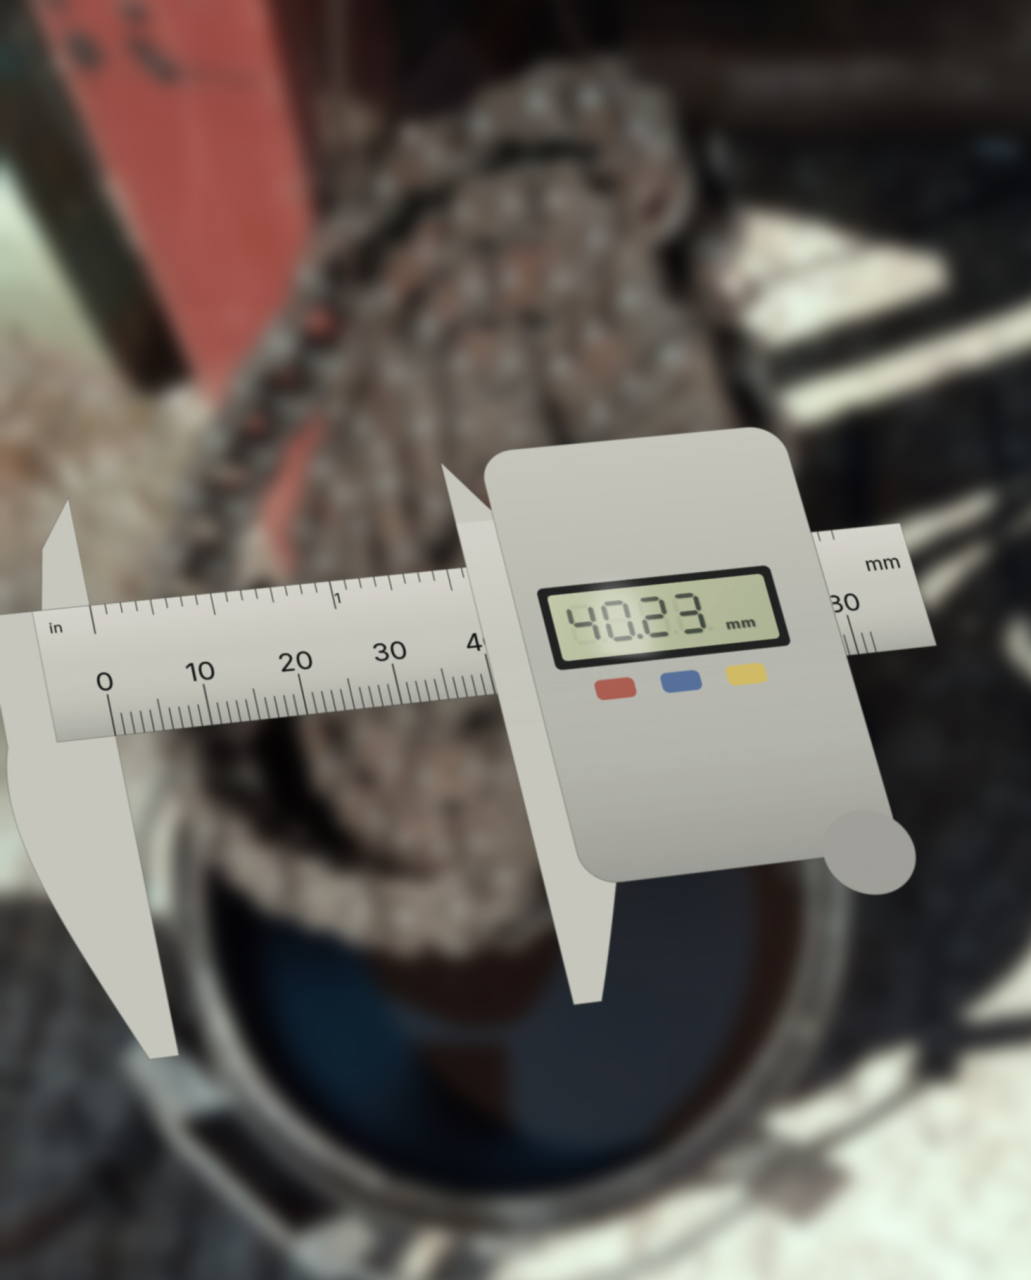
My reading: 40.23 (mm)
